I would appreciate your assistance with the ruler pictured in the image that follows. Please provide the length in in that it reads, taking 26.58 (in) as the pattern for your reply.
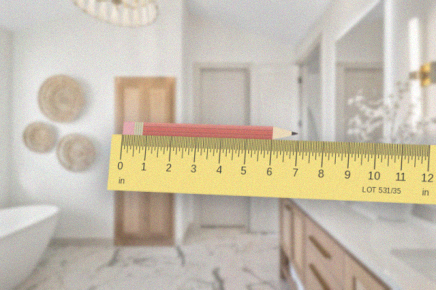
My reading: 7 (in)
